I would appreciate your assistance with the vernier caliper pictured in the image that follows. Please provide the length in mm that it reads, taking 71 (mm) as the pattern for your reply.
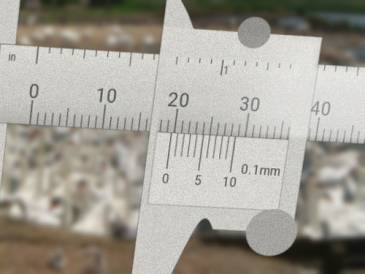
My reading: 19.6 (mm)
